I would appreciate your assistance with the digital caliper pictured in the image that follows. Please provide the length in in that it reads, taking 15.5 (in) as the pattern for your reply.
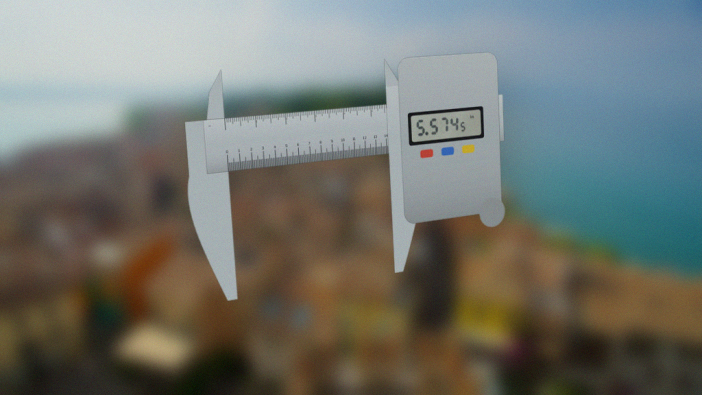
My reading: 5.5745 (in)
